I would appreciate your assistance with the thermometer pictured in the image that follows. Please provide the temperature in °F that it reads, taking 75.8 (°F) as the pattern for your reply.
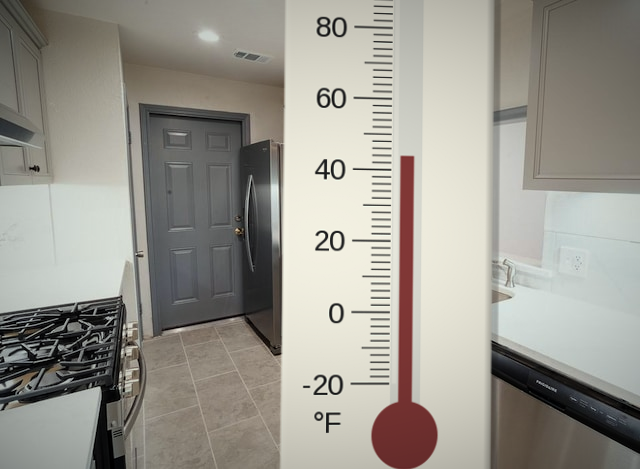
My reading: 44 (°F)
